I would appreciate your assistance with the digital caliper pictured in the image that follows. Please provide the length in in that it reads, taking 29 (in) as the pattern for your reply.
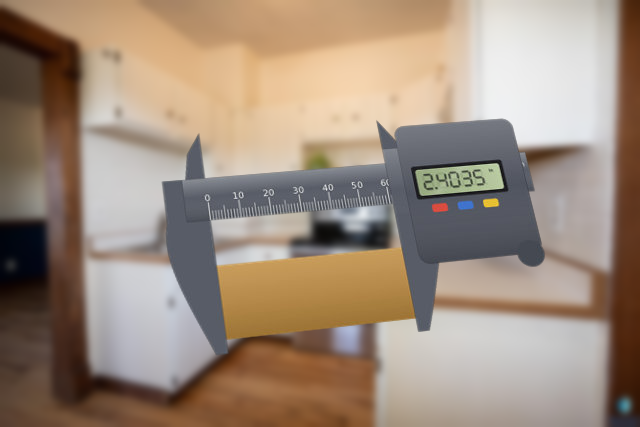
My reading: 2.4035 (in)
